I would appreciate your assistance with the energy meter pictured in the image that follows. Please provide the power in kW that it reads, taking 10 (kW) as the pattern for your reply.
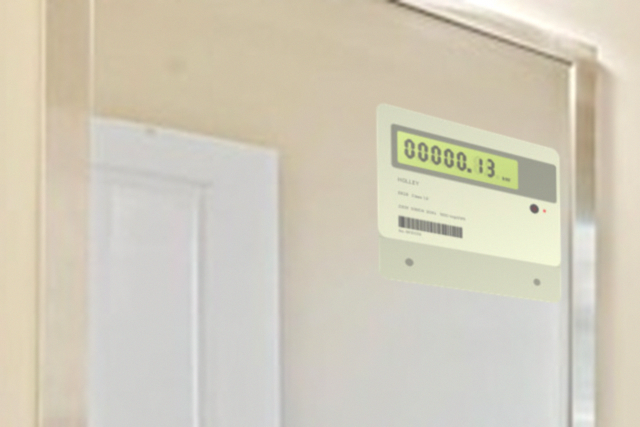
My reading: 0.13 (kW)
